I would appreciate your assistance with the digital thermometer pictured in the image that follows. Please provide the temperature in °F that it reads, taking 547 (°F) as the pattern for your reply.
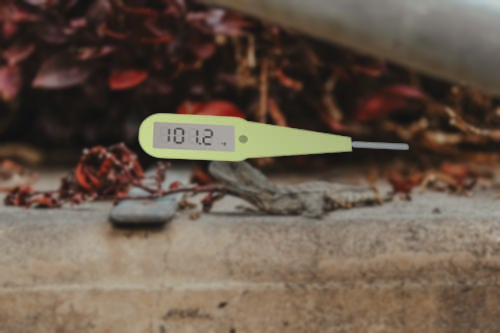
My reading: 101.2 (°F)
